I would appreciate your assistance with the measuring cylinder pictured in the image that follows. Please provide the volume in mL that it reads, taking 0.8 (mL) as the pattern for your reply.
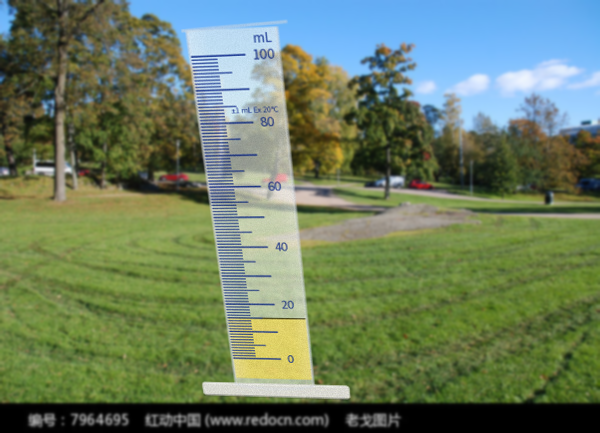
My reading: 15 (mL)
